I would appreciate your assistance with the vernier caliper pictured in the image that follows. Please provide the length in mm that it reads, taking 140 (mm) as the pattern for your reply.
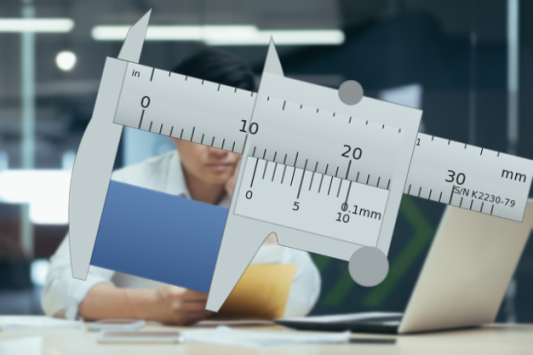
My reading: 11.5 (mm)
